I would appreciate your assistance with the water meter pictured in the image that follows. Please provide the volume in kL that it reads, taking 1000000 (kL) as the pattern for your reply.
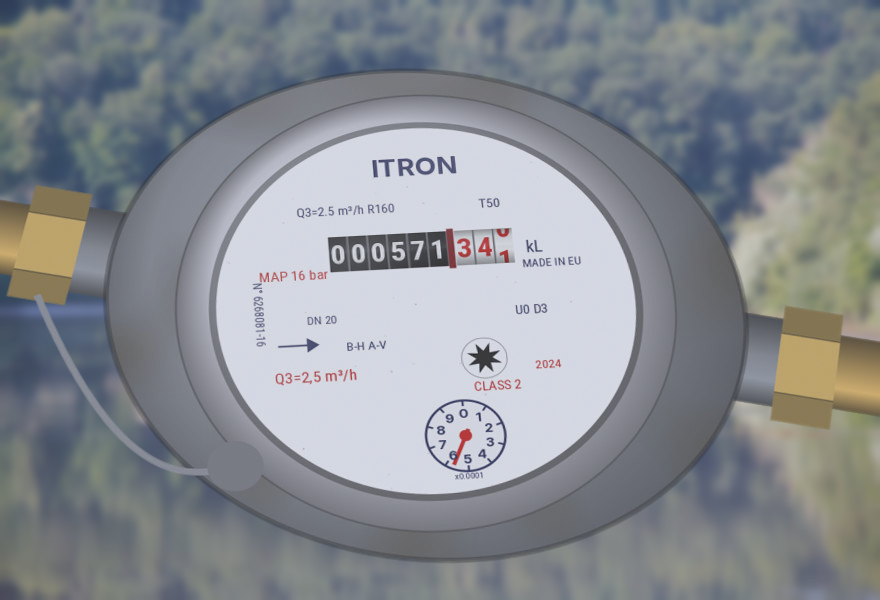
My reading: 571.3405 (kL)
